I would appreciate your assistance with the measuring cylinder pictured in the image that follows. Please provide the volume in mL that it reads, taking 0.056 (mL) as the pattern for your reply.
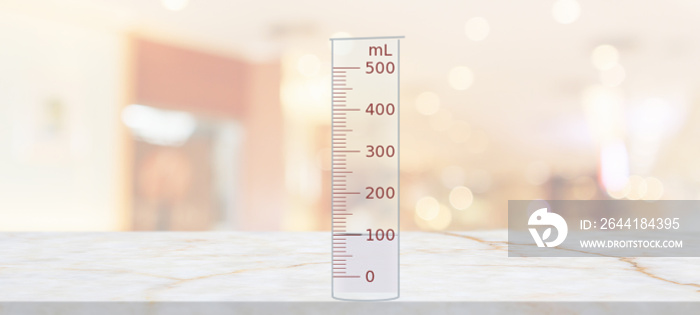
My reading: 100 (mL)
